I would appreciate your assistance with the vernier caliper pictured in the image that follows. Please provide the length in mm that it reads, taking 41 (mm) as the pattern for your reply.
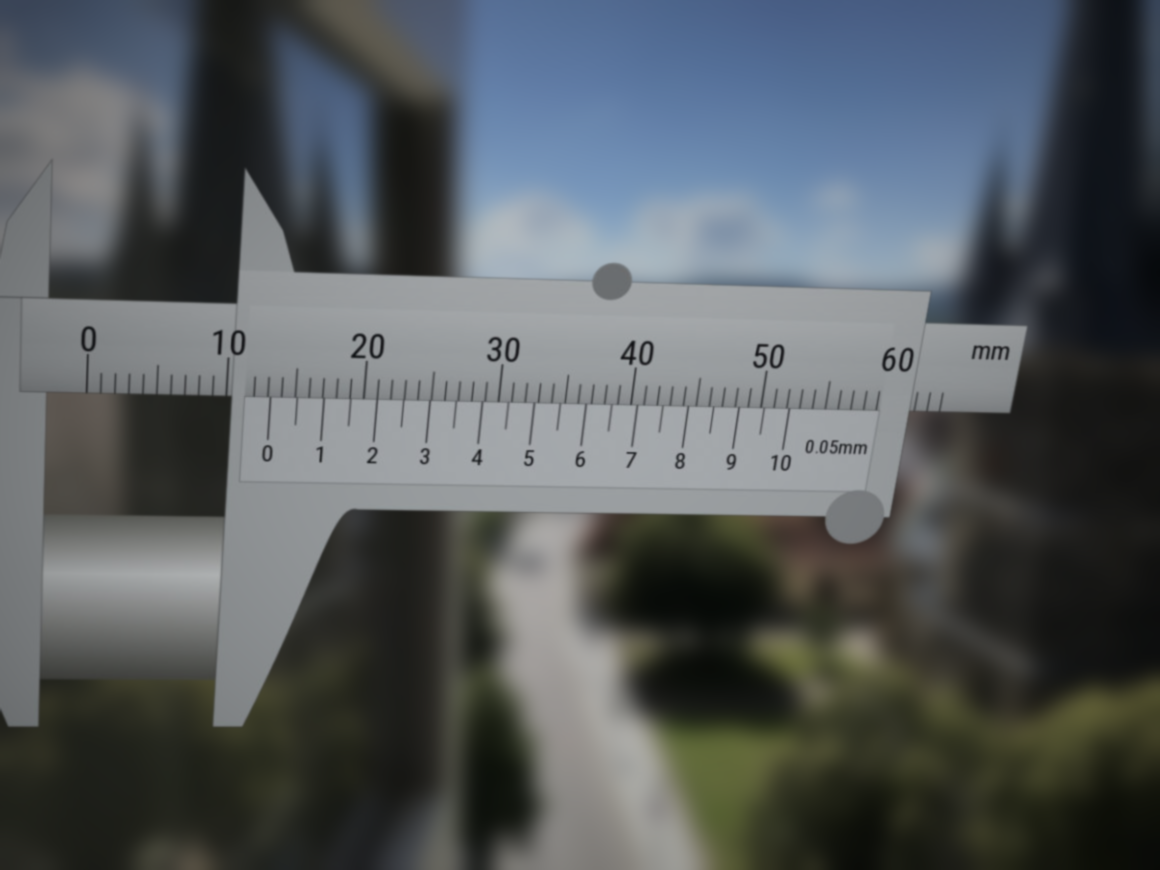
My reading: 13.2 (mm)
